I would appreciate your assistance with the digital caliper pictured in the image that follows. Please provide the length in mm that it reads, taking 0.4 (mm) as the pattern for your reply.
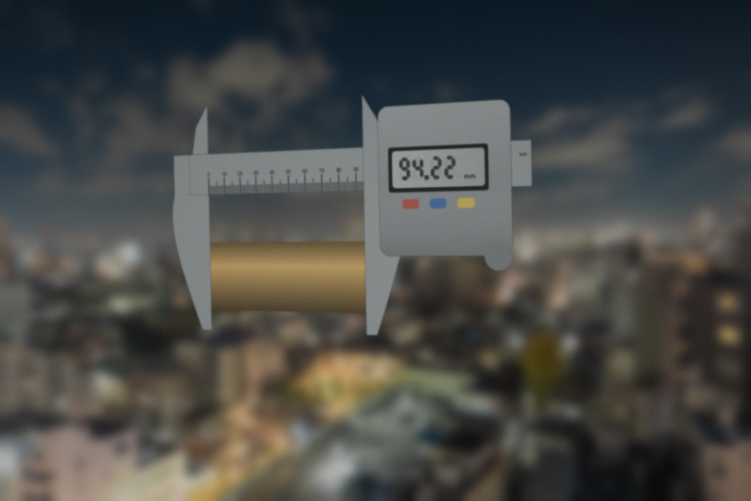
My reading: 94.22 (mm)
